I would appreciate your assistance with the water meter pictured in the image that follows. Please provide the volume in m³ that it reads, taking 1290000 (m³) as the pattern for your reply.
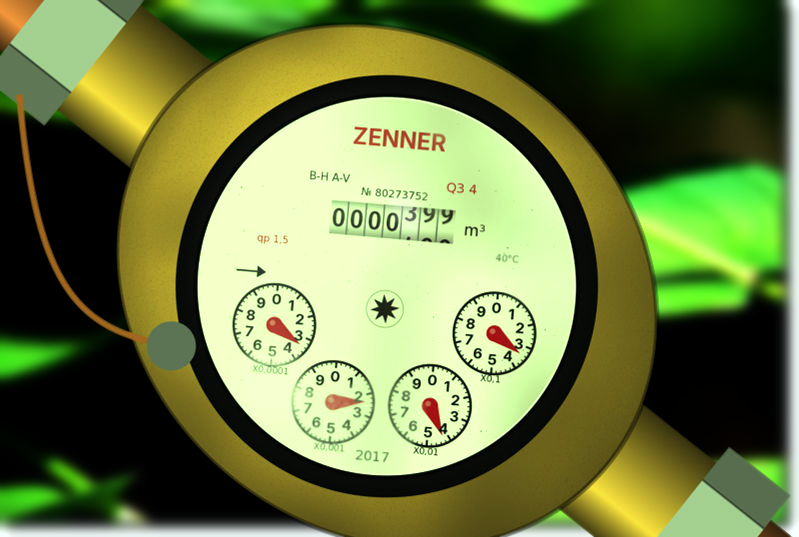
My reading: 399.3423 (m³)
